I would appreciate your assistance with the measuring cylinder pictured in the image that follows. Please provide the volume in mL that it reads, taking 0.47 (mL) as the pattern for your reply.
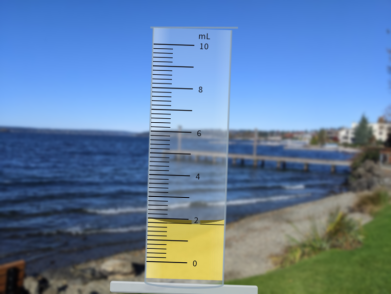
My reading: 1.8 (mL)
